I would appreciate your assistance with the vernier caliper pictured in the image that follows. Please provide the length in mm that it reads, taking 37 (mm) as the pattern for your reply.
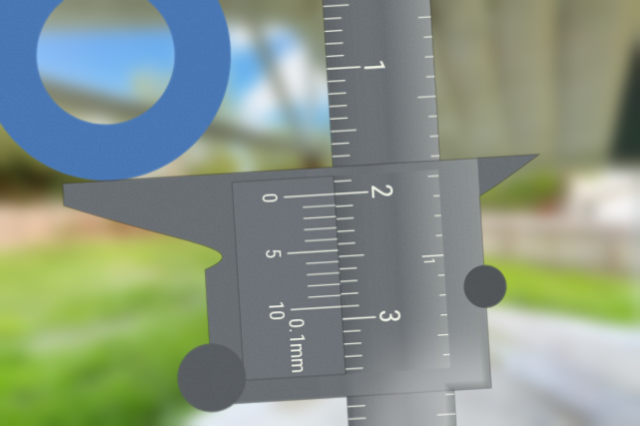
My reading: 20.0 (mm)
